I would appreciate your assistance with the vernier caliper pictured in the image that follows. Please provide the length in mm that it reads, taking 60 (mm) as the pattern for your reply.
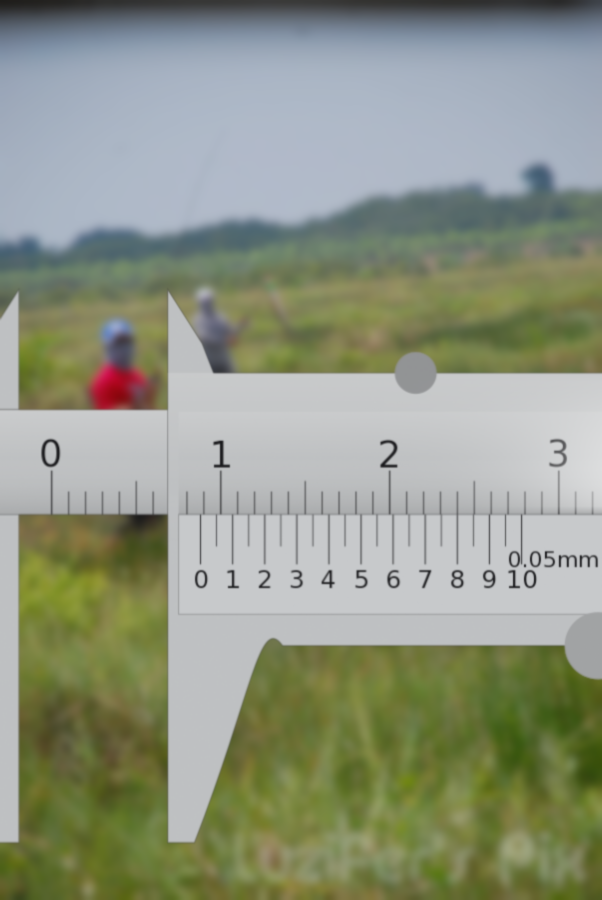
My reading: 8.8 (mm)
